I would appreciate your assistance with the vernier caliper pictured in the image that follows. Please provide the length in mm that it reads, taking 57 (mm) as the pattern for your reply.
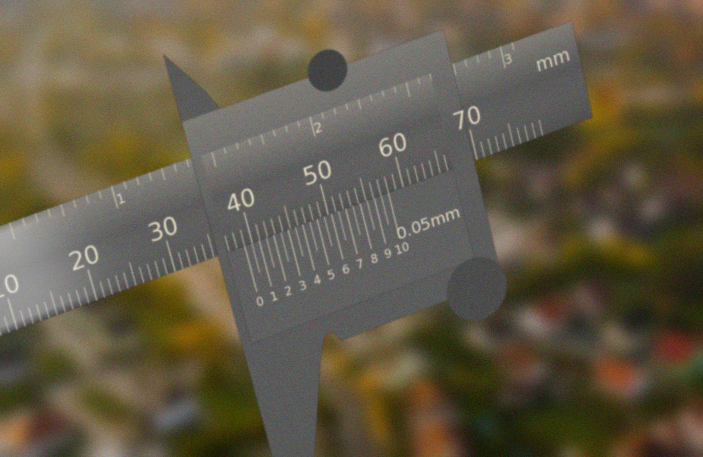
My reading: 39.0 (mm)
